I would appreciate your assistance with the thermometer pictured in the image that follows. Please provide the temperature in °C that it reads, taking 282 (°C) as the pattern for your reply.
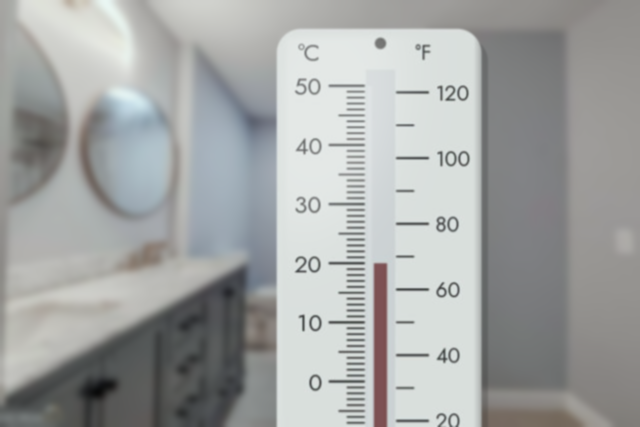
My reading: 20 (°C)
